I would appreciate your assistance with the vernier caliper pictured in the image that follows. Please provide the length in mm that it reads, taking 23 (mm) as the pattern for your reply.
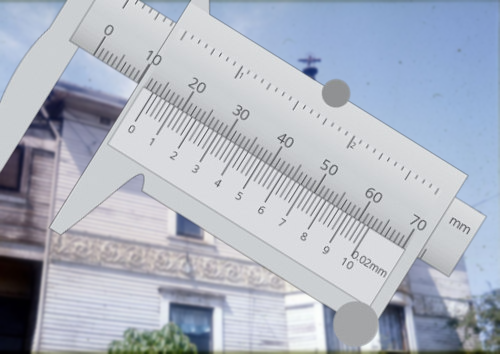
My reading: 13.5 (mm)
